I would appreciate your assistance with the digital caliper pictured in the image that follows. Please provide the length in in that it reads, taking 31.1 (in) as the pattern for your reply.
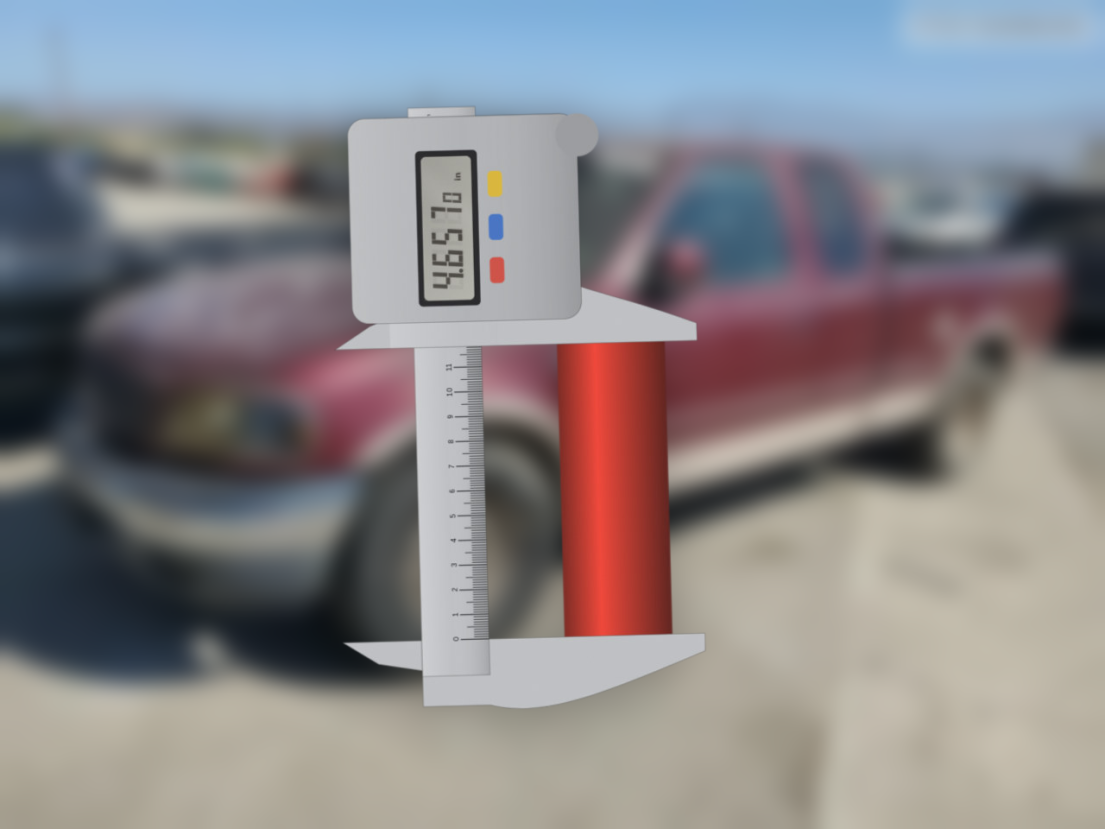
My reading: 4.6570 (in)
